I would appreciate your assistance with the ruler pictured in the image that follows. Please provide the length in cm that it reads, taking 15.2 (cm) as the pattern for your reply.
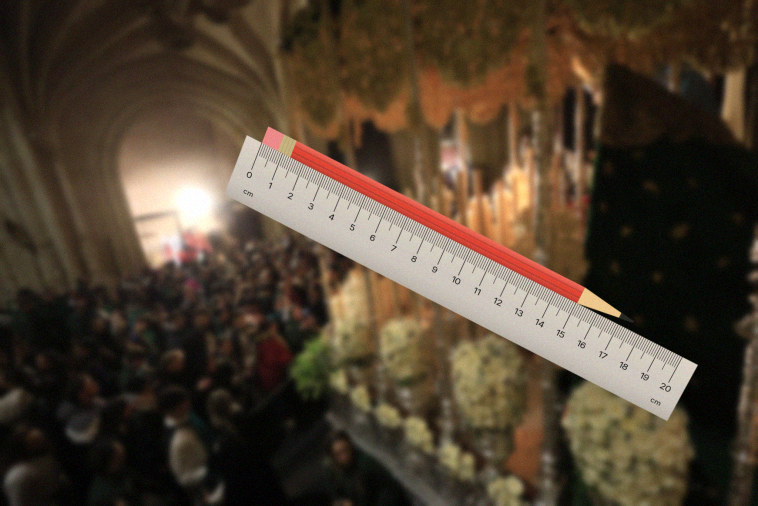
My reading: 17.5 (cm)
